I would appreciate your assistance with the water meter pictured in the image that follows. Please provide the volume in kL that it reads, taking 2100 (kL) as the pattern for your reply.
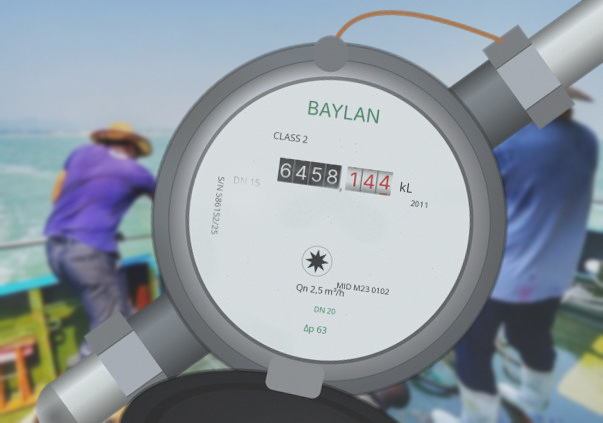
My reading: 6458.144 (kL)
